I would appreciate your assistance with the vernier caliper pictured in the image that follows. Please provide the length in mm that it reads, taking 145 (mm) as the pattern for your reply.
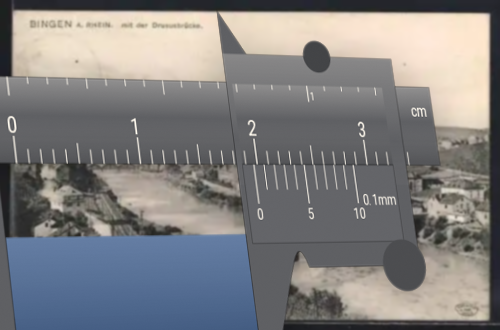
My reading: 19.7 (mm)
